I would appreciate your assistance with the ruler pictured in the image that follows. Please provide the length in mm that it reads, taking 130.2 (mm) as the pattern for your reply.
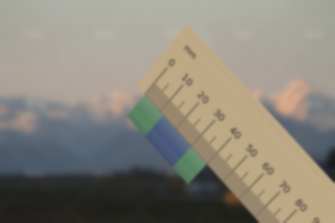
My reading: 40 (mm)
